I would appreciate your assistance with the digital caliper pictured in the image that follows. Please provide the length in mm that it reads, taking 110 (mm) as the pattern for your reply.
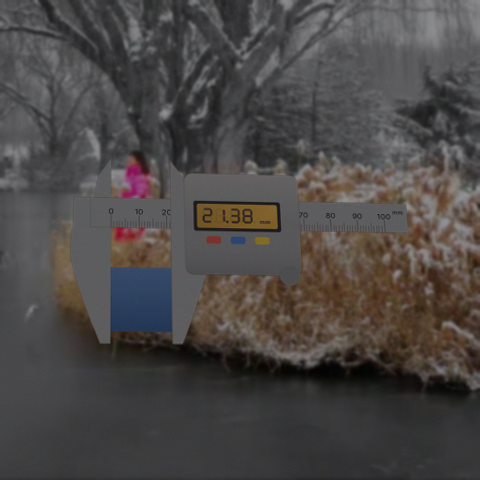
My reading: 21.38 (mm)
